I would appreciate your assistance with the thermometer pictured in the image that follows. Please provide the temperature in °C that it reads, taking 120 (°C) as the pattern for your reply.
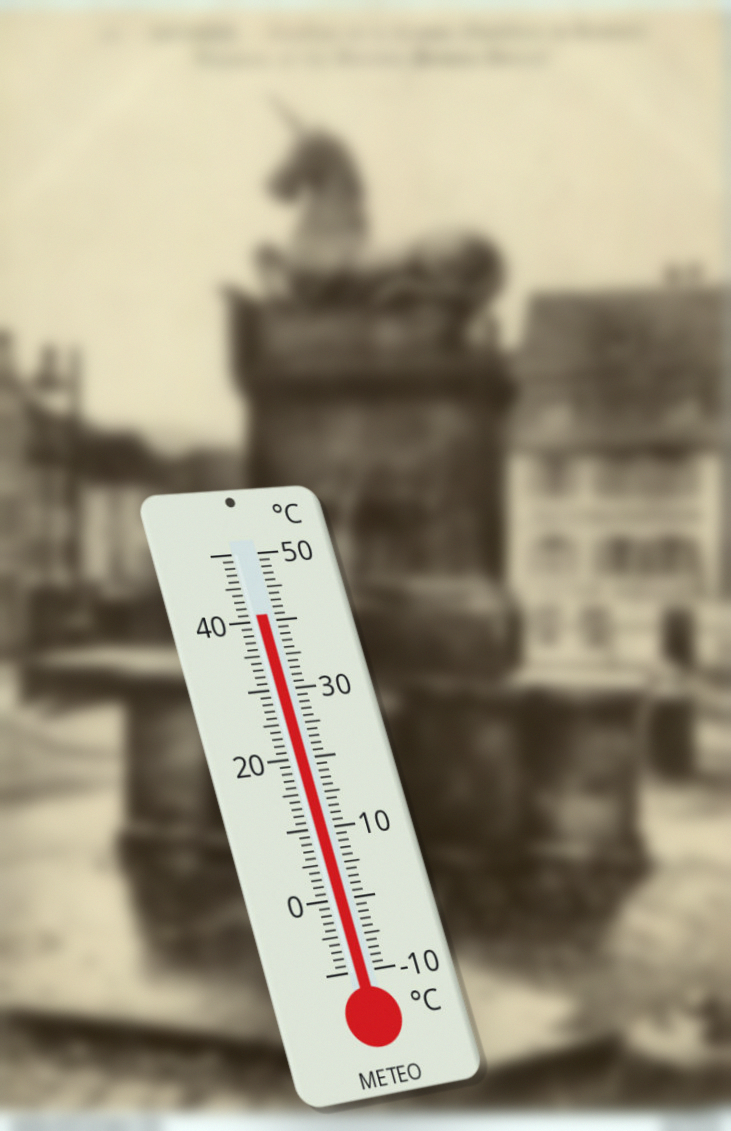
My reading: 41 (°C)
